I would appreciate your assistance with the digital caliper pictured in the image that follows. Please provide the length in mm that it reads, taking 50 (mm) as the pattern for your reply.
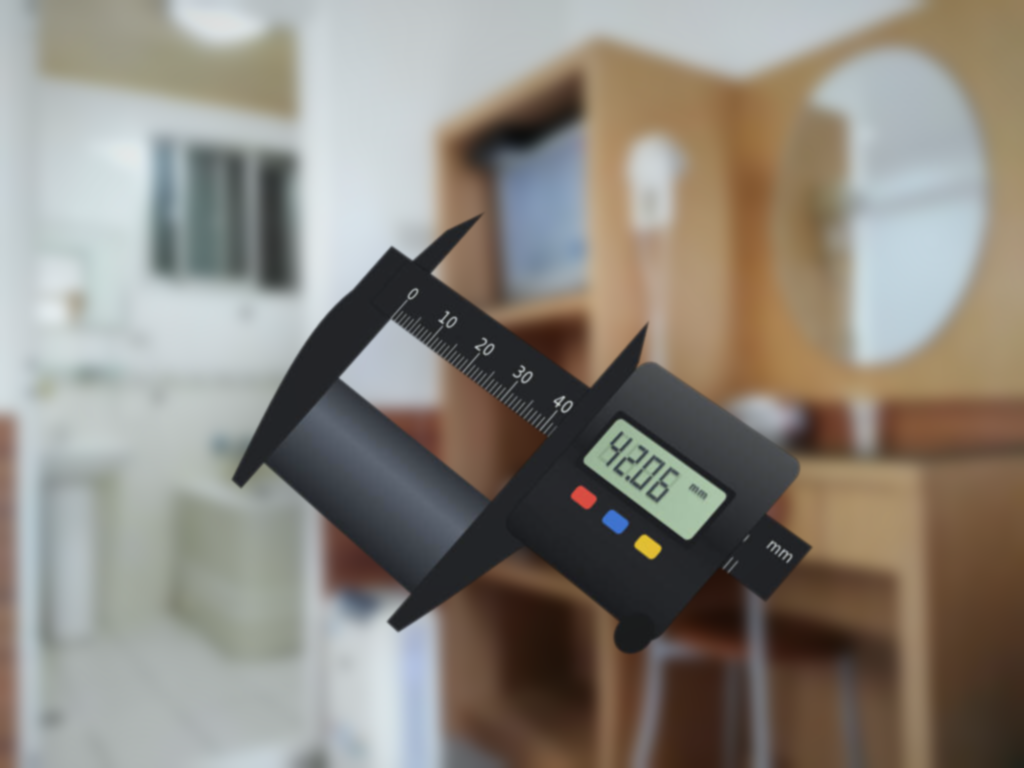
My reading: 42.06 (mm)
